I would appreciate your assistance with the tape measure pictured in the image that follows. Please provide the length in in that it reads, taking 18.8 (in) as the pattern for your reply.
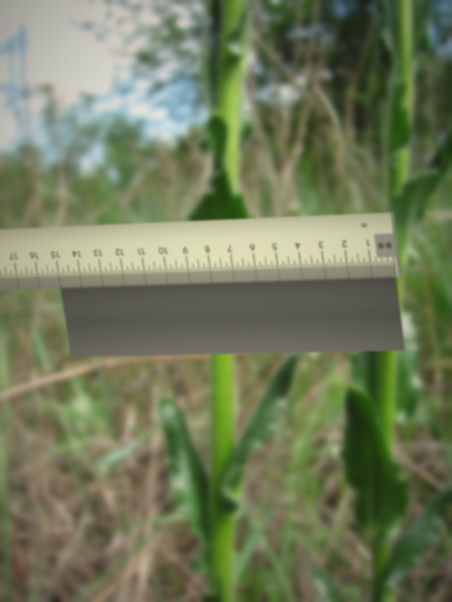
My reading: 15 (in)
